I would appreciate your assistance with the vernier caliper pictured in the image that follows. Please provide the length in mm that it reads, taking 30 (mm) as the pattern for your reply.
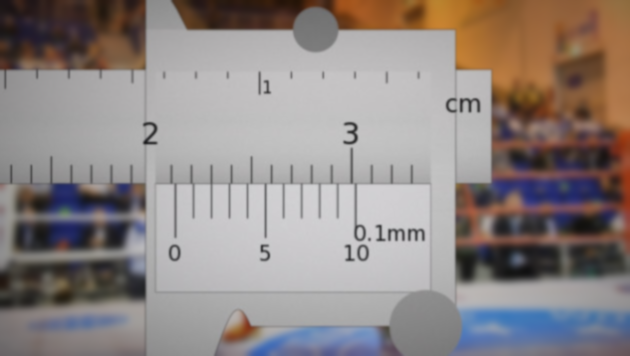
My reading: 21.2 (mm)
